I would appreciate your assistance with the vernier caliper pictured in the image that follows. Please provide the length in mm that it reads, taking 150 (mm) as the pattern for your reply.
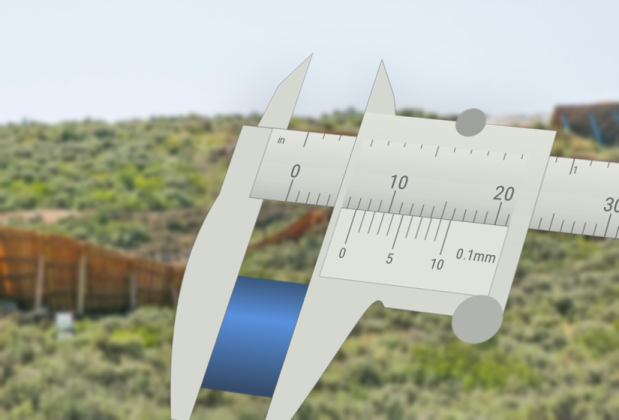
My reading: 6.9 (mm)
